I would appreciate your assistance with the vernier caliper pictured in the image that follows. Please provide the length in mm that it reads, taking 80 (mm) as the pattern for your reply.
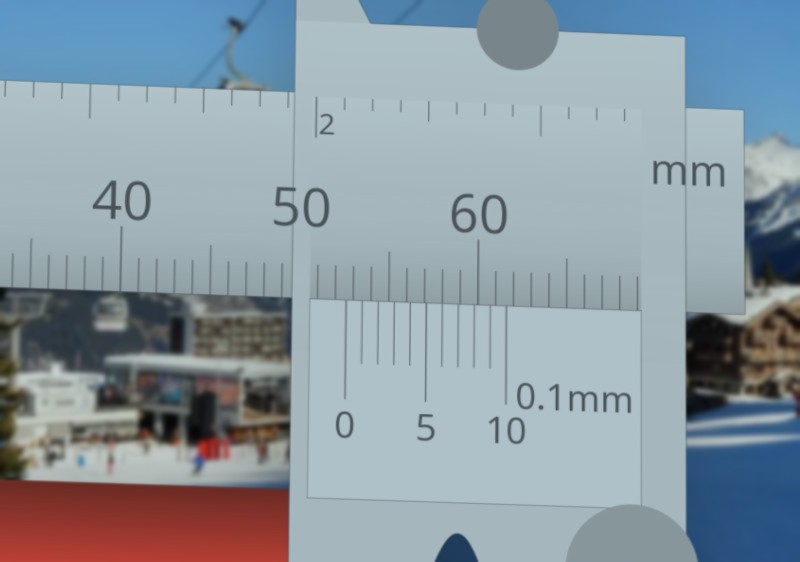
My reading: 52.6 (mm)
